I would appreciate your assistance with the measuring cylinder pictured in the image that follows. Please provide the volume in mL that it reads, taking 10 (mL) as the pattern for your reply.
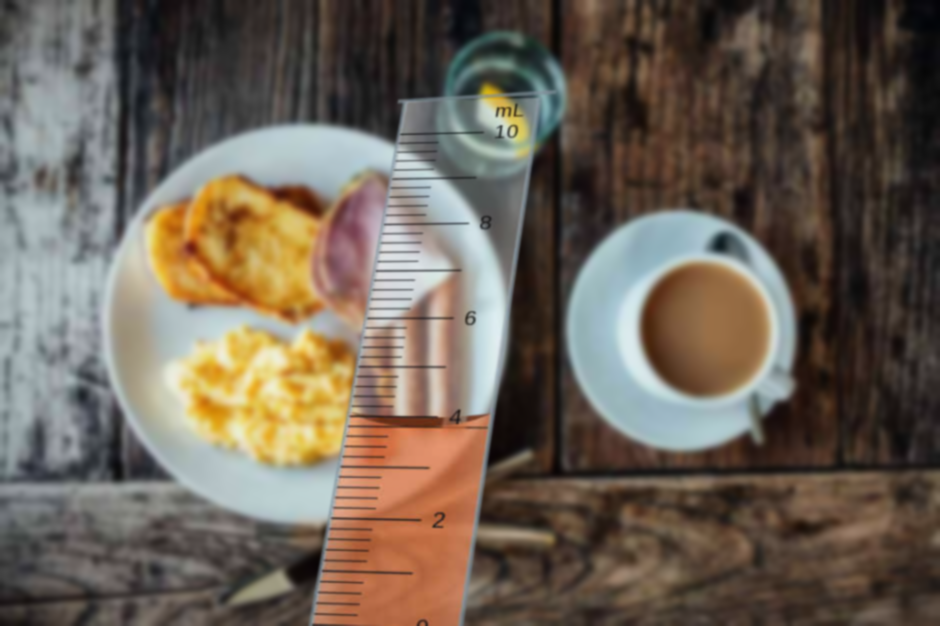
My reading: 3.8 (mL)
